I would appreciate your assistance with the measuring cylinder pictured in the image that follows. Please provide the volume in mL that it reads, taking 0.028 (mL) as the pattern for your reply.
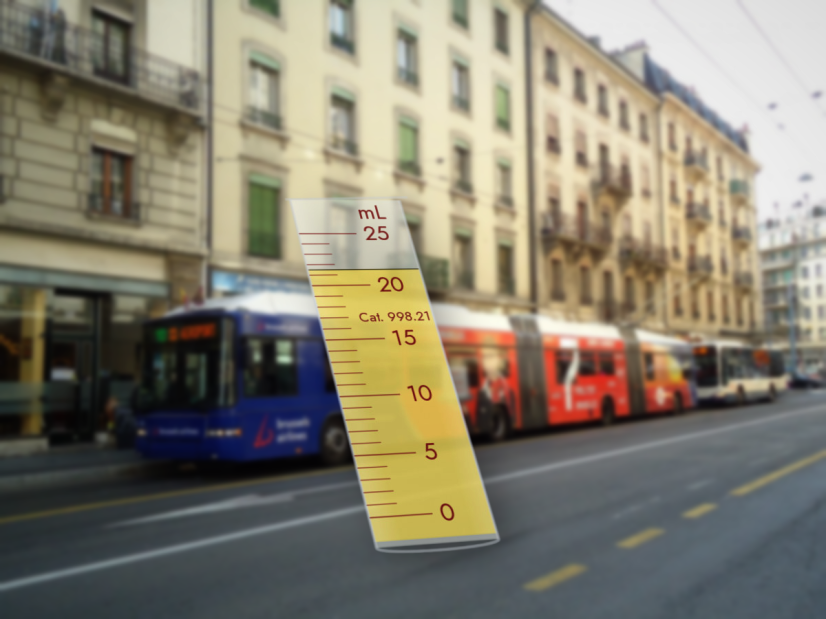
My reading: 21.5 (mL)
